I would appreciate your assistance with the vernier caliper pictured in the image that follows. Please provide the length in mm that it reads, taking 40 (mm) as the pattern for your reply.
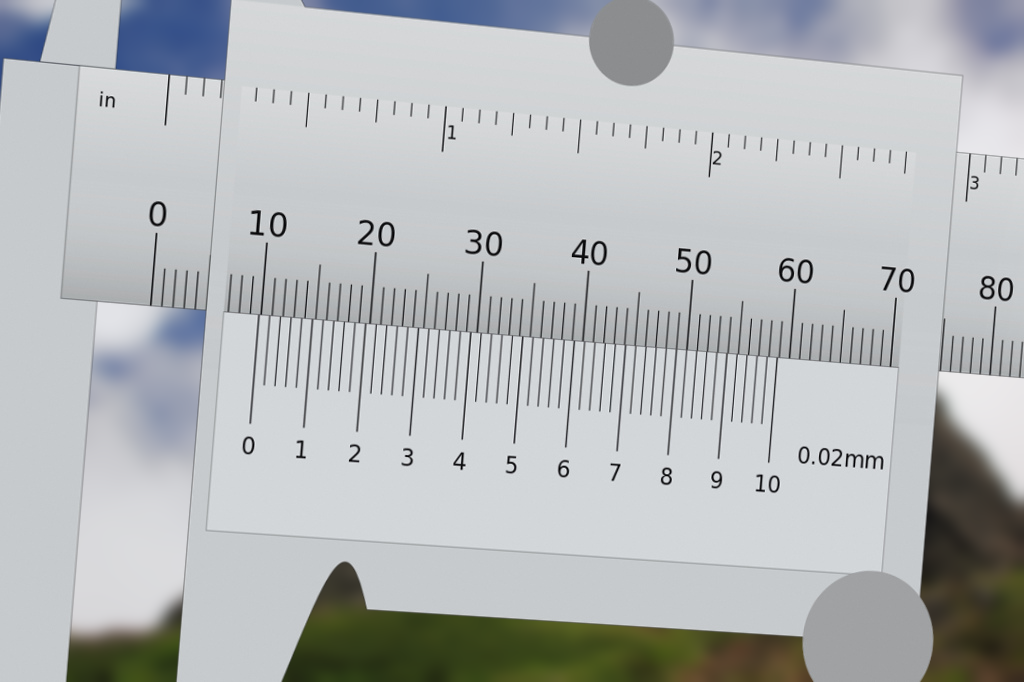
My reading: 9.8 (mm)
